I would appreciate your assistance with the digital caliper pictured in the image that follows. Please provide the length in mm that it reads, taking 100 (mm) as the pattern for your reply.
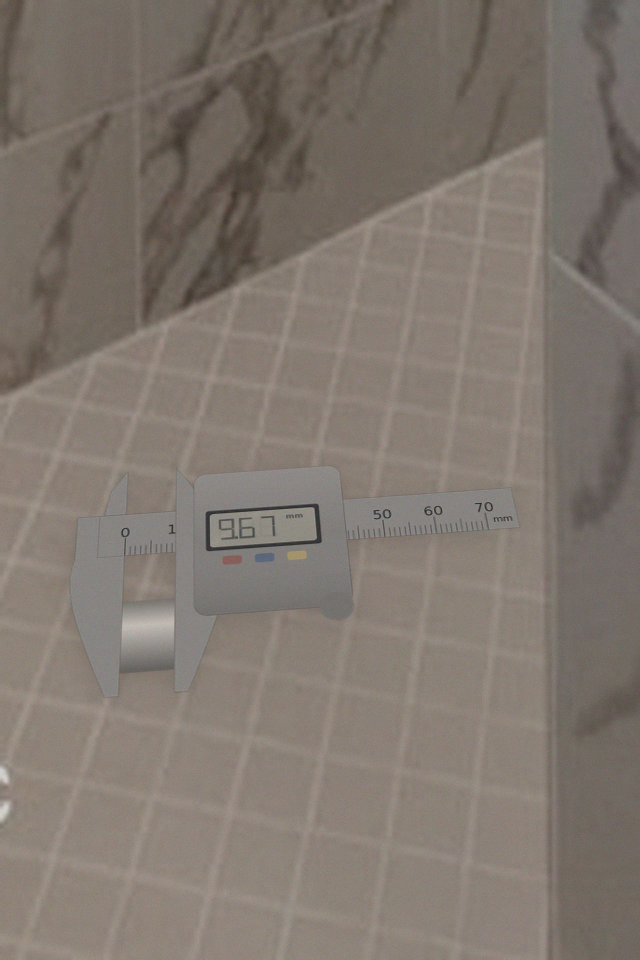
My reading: 9.67 (mm)
